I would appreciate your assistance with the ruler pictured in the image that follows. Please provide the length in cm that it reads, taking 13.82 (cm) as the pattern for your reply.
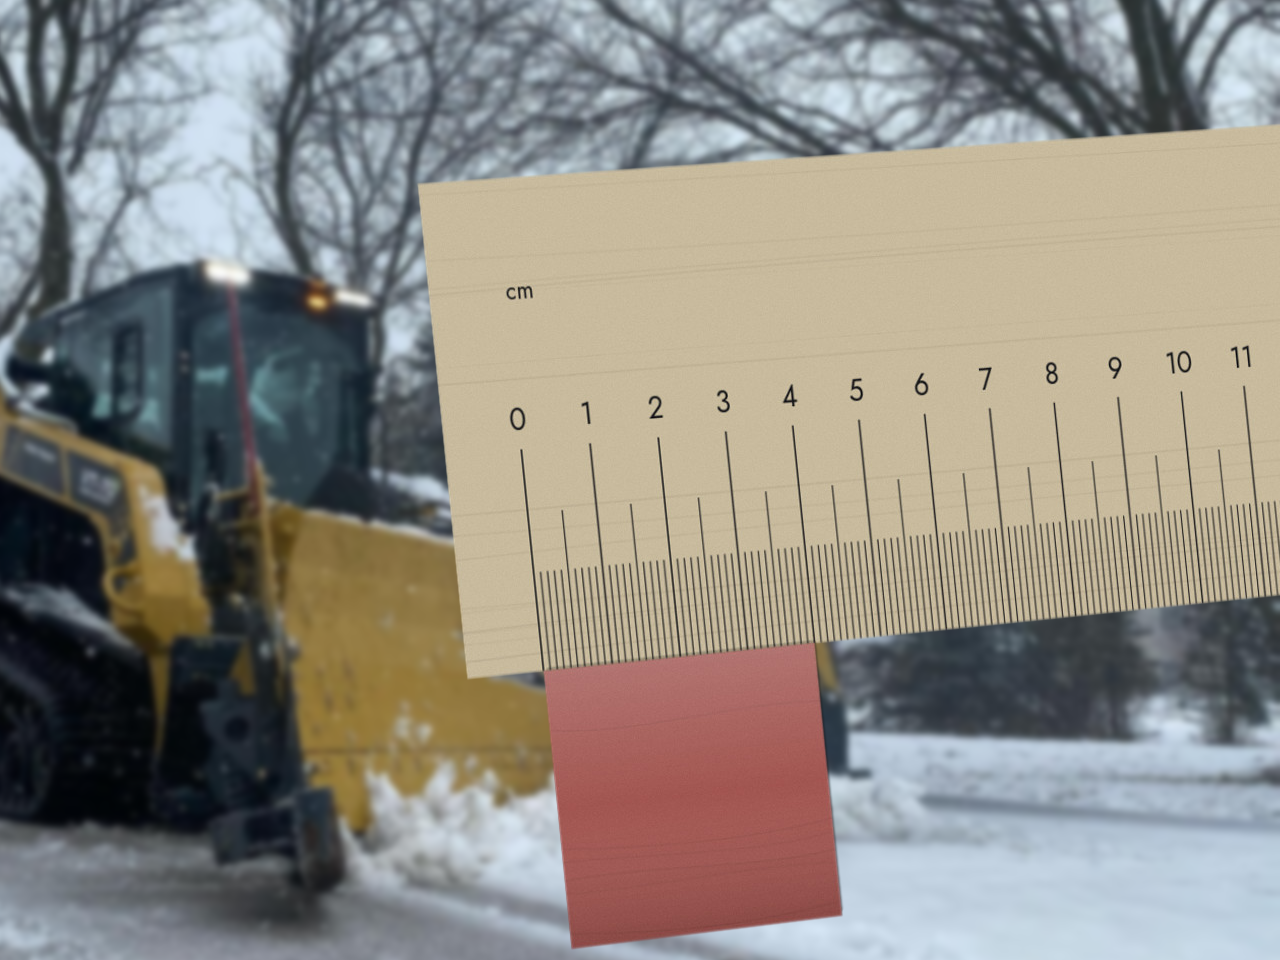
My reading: 4 (cm)
